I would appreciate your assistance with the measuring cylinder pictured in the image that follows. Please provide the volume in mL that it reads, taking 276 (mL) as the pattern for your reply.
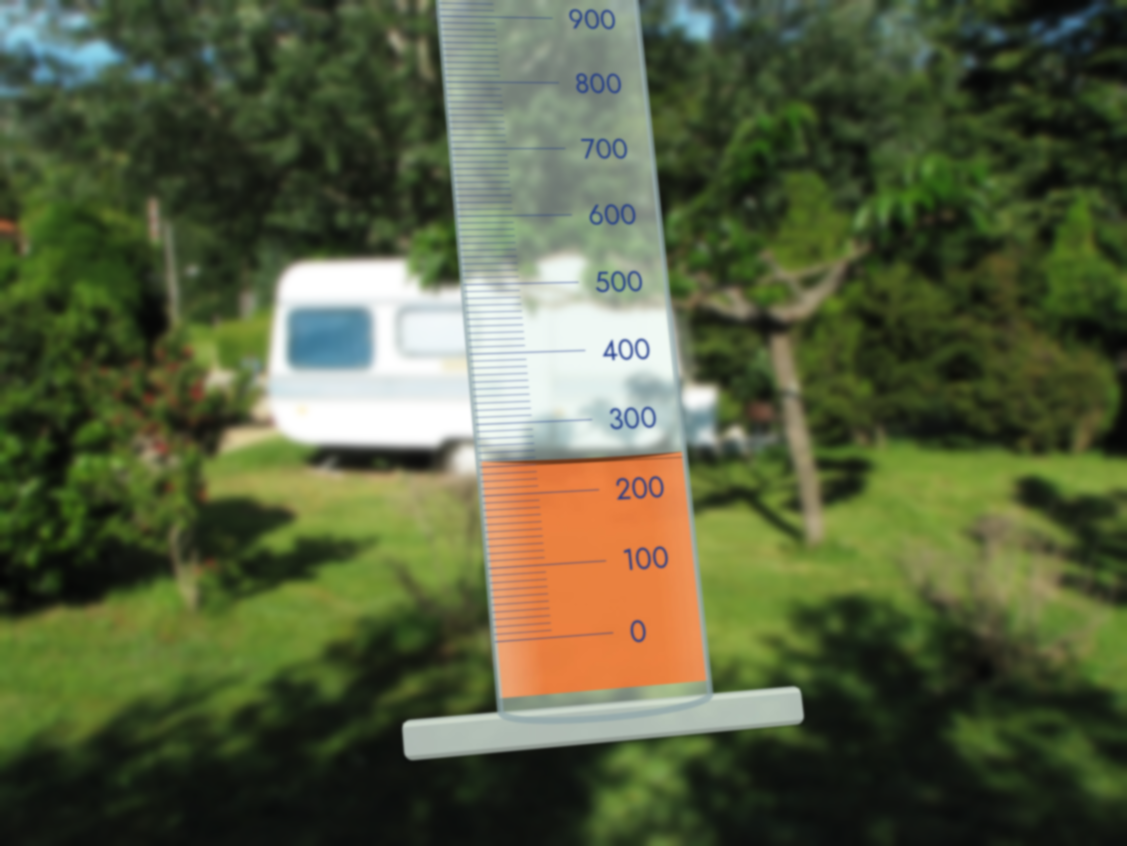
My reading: 240 (mL)
